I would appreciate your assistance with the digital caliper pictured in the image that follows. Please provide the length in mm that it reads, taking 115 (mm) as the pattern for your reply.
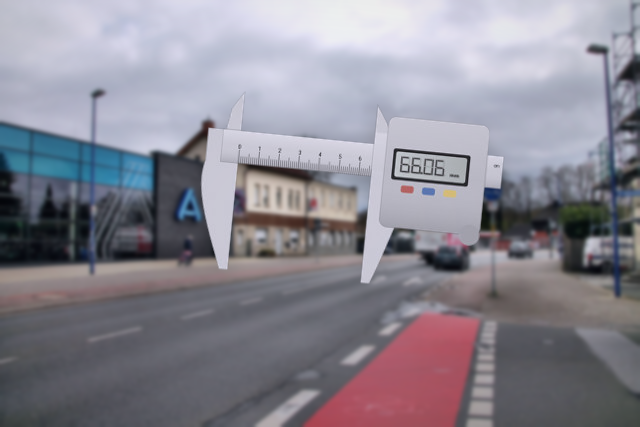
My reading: 66.06 (mm)
